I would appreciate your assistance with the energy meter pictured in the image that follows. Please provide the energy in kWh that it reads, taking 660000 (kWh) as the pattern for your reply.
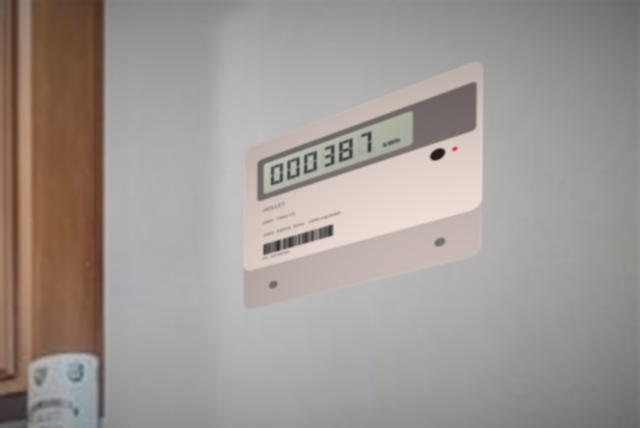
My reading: 387 (kWh)
